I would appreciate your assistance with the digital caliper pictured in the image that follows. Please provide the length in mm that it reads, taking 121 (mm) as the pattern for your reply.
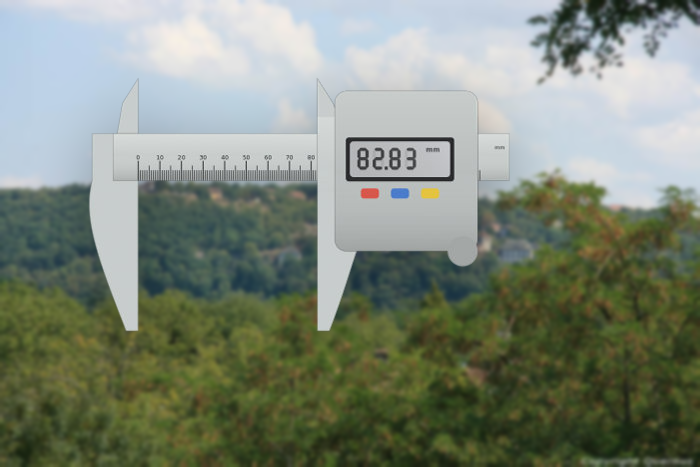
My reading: 82.83 (mm)
